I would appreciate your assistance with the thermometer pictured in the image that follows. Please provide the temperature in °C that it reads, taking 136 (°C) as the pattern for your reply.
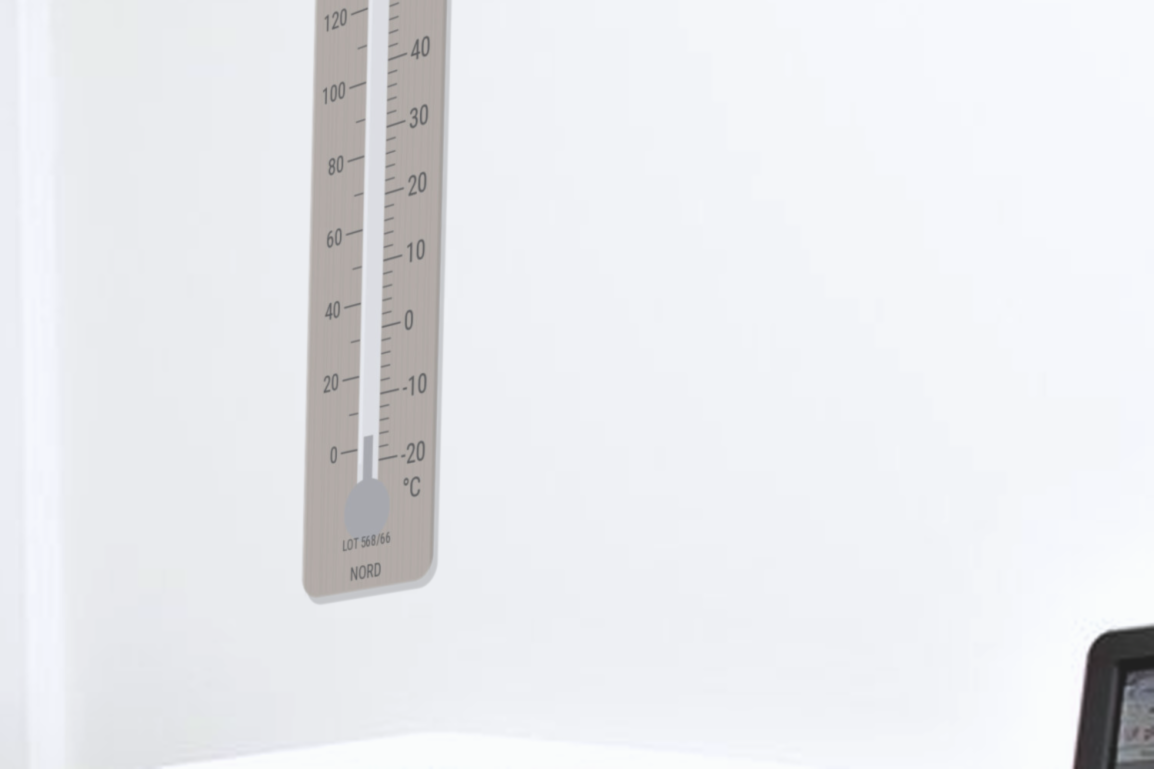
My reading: -16 (°C)
